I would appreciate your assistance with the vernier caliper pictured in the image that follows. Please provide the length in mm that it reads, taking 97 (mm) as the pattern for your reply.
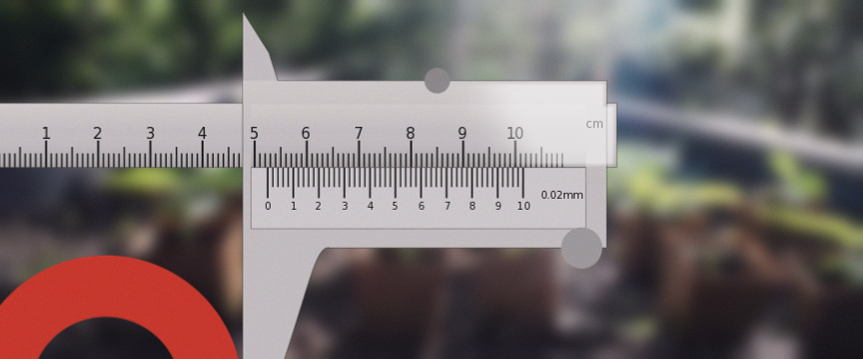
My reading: 52.5 (mm)
